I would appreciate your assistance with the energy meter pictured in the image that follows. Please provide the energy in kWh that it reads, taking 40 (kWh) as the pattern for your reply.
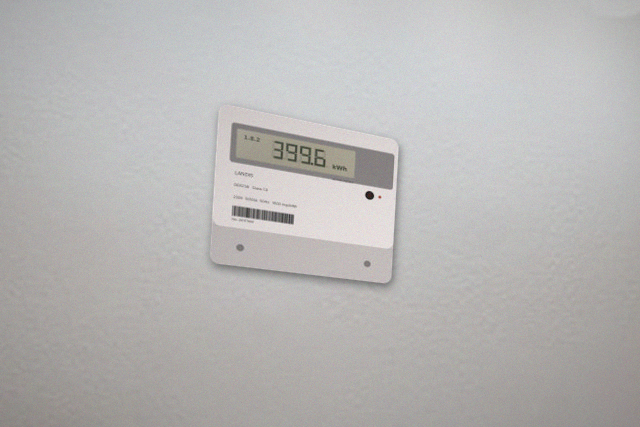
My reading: 399.6 (kWh)
